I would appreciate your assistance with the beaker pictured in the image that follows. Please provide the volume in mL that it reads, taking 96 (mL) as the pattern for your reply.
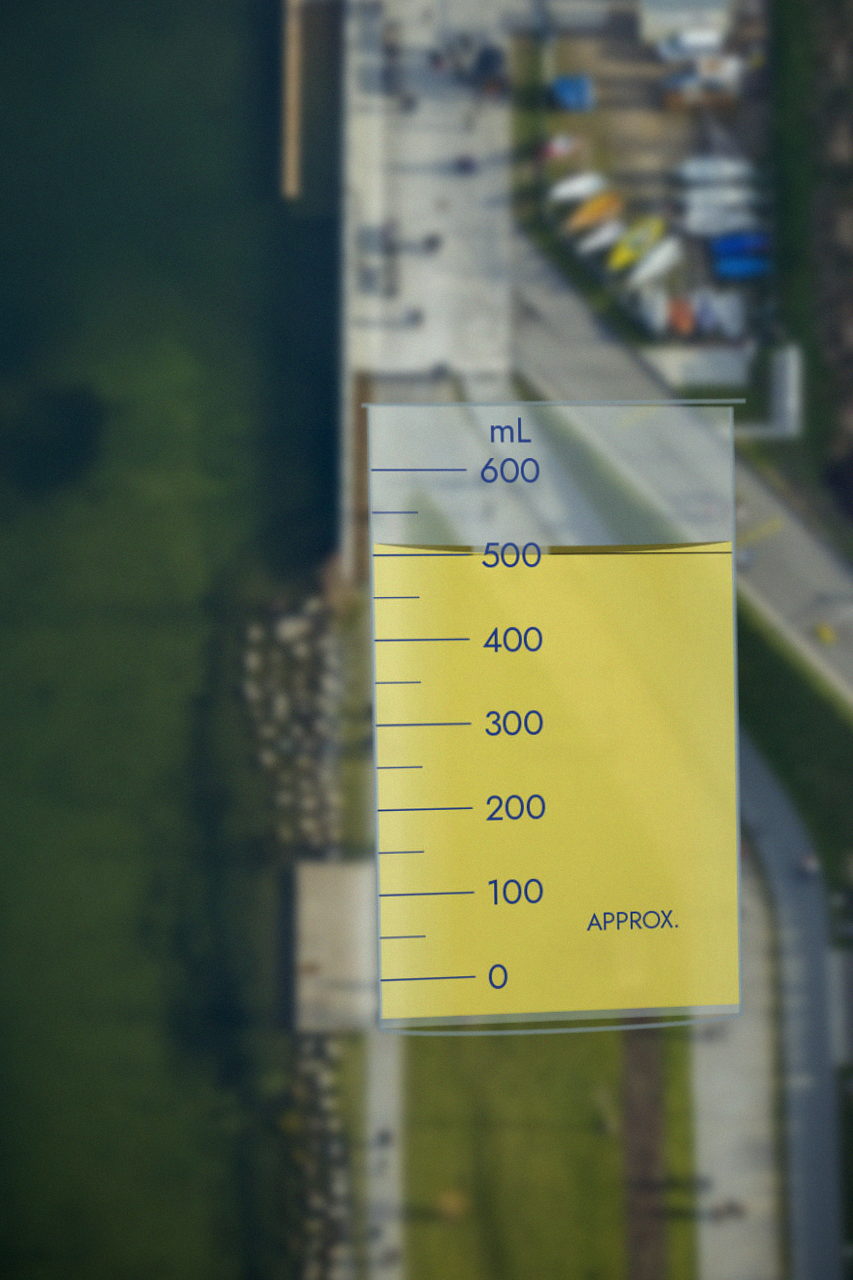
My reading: 500 (mL)
